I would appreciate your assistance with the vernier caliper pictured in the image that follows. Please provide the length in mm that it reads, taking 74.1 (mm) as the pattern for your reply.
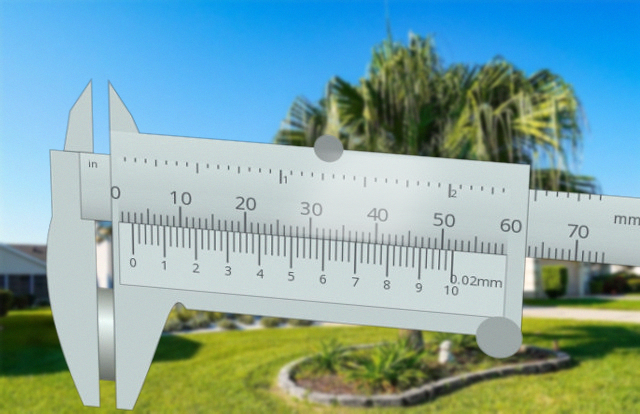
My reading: 2.6 (mm)
